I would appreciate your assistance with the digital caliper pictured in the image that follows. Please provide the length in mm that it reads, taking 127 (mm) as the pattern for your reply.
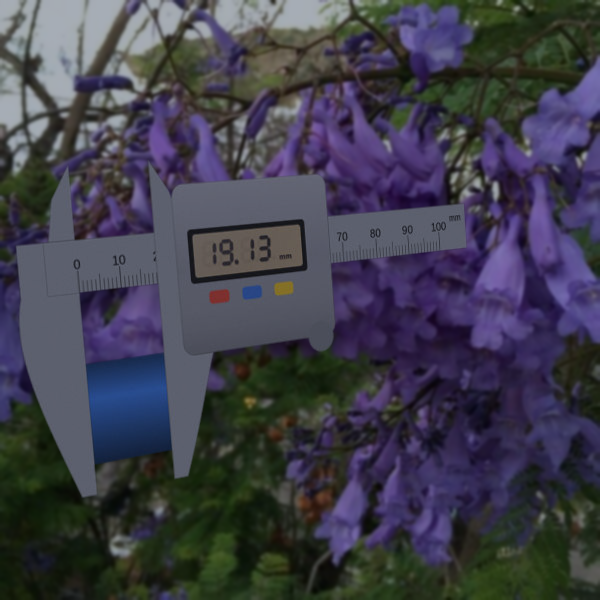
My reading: 19.13 (mm)
